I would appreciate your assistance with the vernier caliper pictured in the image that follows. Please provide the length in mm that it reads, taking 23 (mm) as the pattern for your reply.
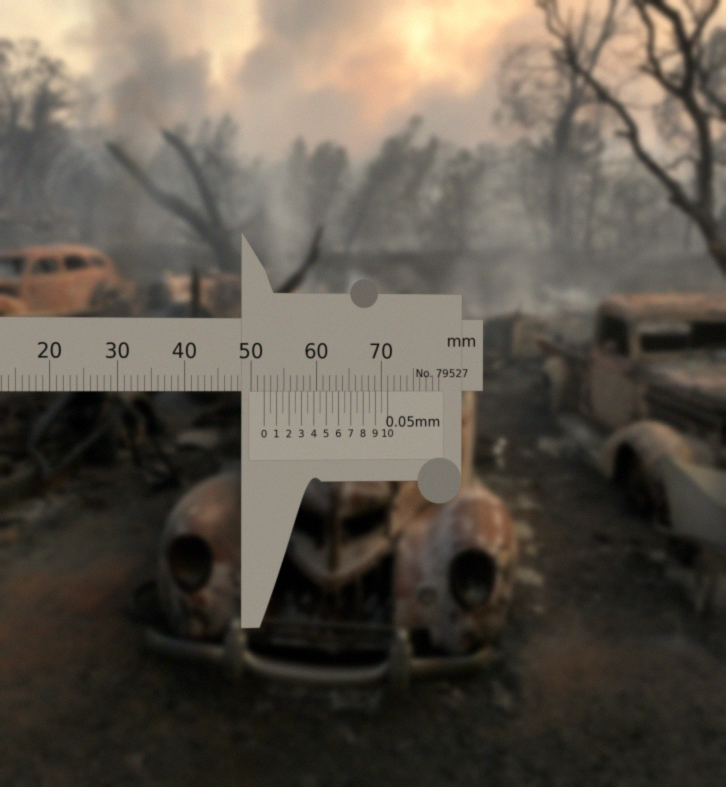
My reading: 52.0 (mm)
